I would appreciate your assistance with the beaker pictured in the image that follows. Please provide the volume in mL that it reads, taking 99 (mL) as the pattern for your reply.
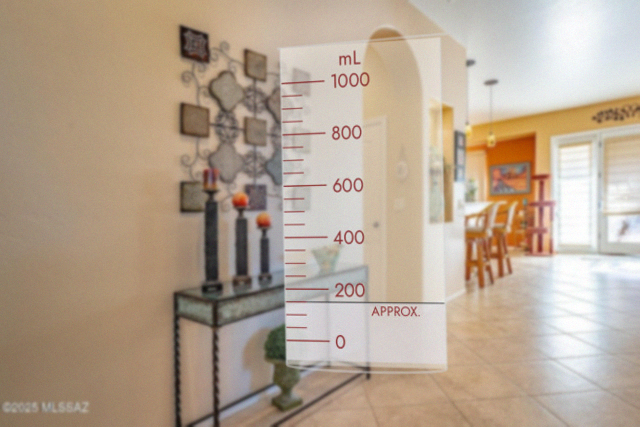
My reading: 150 (mL)
